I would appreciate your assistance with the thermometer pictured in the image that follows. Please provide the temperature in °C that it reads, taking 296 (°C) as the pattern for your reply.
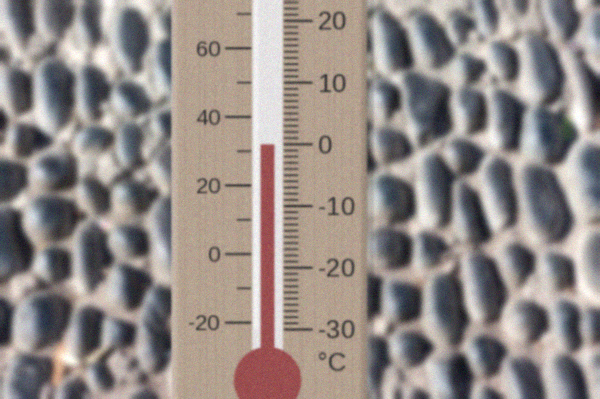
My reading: 0 (°C)
